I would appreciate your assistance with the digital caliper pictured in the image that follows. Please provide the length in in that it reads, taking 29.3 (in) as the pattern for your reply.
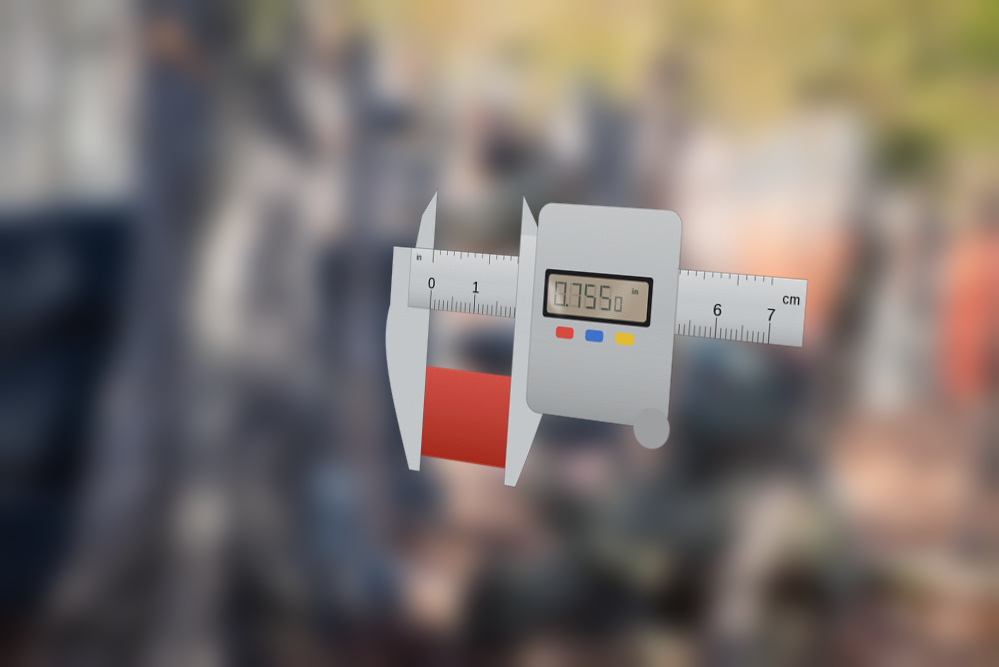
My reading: 0.7550 (in)
